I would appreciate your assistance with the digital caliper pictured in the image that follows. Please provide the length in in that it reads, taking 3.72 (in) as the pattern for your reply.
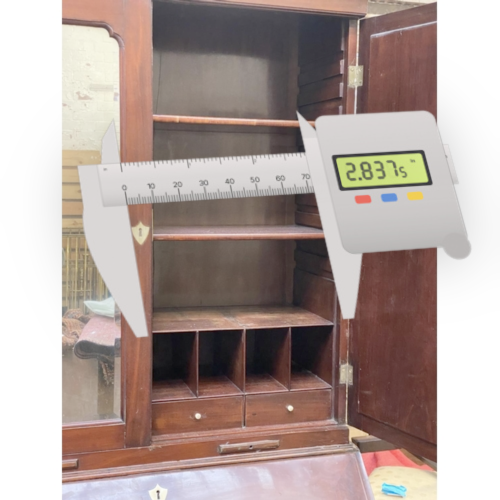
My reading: 2.8375 (in)
